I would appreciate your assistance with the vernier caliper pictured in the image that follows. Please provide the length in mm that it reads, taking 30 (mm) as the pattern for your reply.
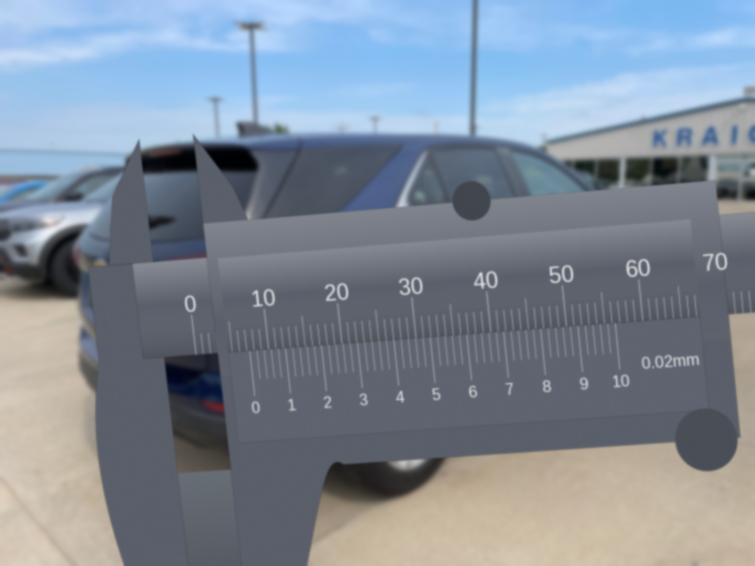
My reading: 7.4 (mm)
